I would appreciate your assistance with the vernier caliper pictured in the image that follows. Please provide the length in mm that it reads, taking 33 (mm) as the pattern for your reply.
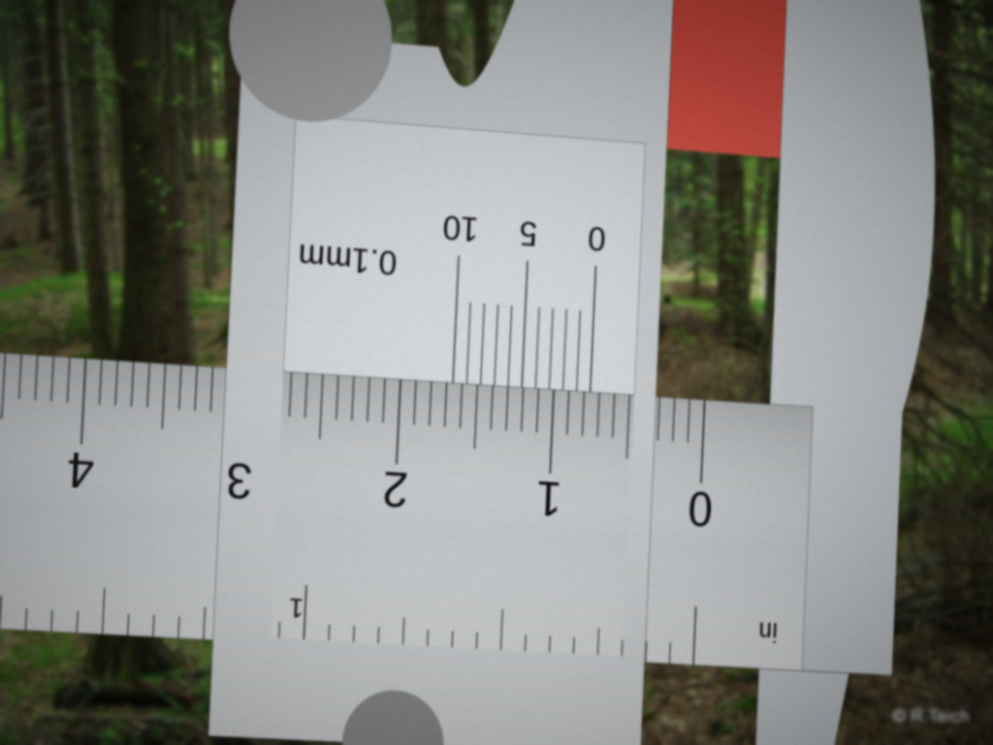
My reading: 7.6 (mm)
